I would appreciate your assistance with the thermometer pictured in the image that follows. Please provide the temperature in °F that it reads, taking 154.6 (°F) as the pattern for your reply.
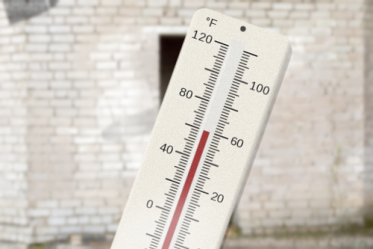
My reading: 60 (°F)
